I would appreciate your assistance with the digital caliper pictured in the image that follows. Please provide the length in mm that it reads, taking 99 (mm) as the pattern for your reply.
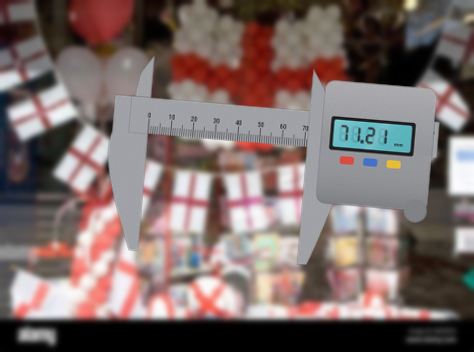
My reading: 71.21 (mm)
